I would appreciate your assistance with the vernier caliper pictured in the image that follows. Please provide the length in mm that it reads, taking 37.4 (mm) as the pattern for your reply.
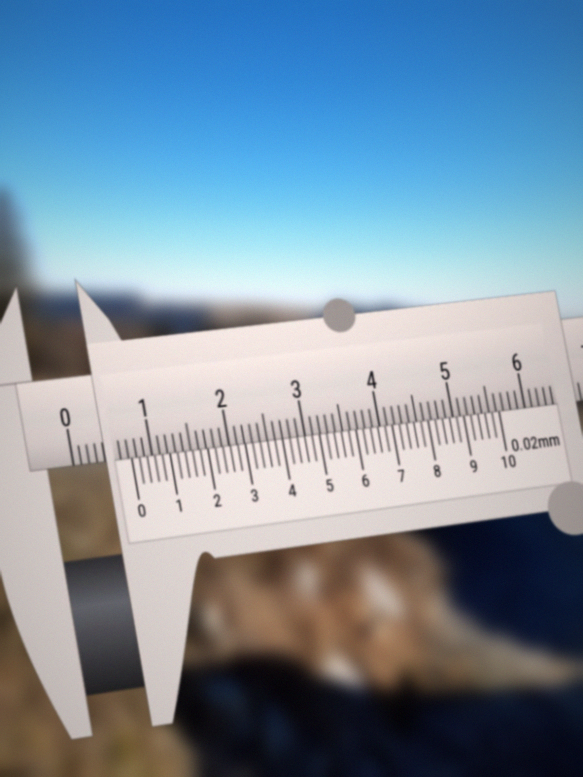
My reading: 7.4 (mm)
